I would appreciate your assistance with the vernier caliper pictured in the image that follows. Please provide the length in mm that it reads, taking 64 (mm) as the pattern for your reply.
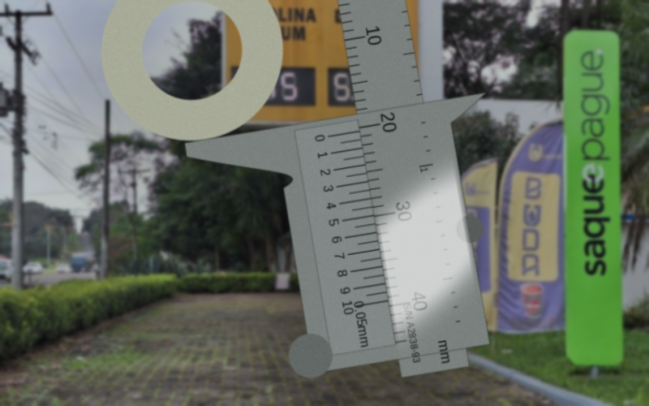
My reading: 20.4 (mm)
